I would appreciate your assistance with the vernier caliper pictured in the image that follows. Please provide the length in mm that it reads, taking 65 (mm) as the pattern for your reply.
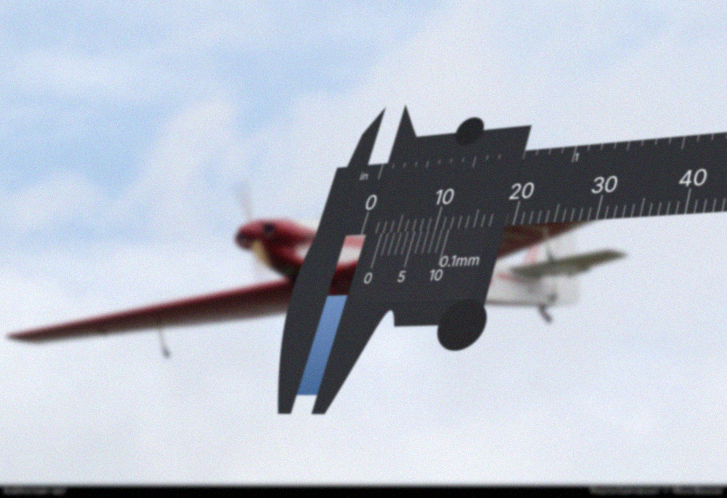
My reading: 2.8 (mm)
